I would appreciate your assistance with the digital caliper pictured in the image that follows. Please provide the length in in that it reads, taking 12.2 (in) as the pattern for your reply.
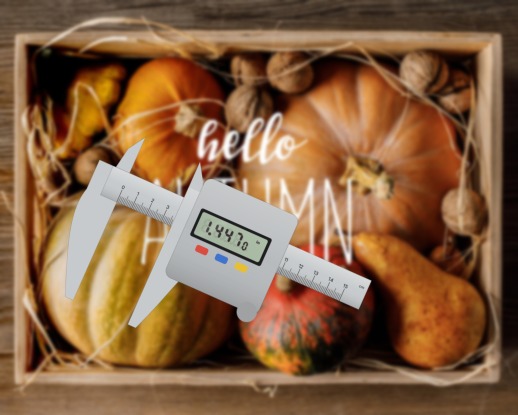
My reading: 1.4470 (in)
